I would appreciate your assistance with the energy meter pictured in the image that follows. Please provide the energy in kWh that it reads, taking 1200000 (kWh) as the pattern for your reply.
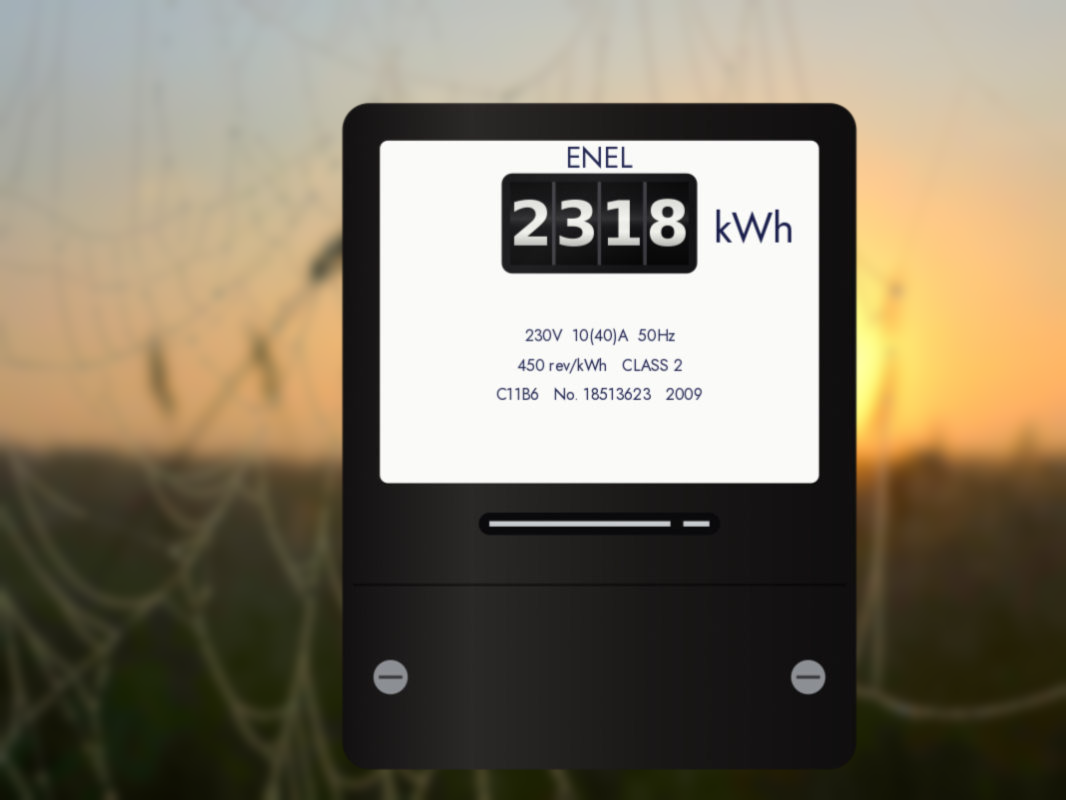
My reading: 2318 (kWh)
